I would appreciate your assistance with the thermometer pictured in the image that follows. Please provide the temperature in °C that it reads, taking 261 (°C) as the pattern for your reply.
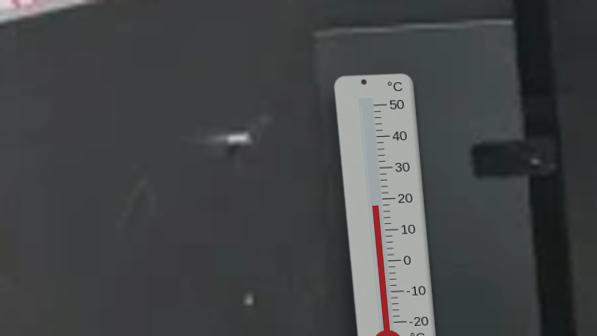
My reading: 18 (°C)
